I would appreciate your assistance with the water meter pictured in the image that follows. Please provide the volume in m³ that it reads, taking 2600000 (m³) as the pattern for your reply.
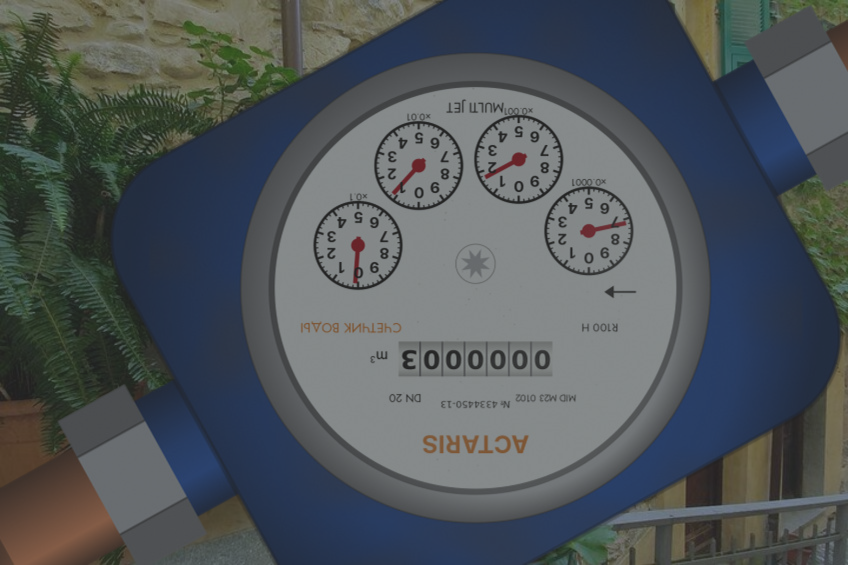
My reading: 3.0117 (m³)
